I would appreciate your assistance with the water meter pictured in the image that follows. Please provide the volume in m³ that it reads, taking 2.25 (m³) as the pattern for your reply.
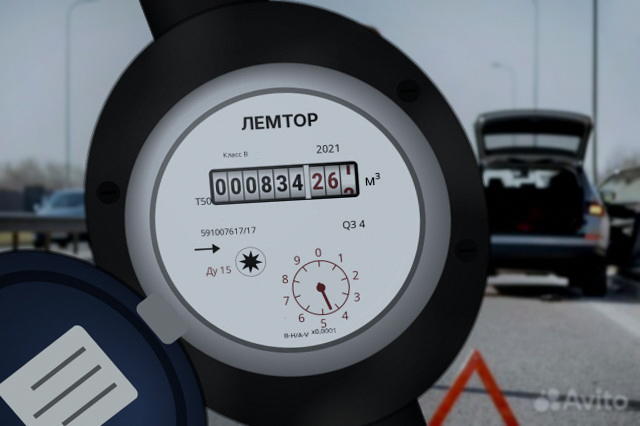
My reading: 834.2614 (m³)
